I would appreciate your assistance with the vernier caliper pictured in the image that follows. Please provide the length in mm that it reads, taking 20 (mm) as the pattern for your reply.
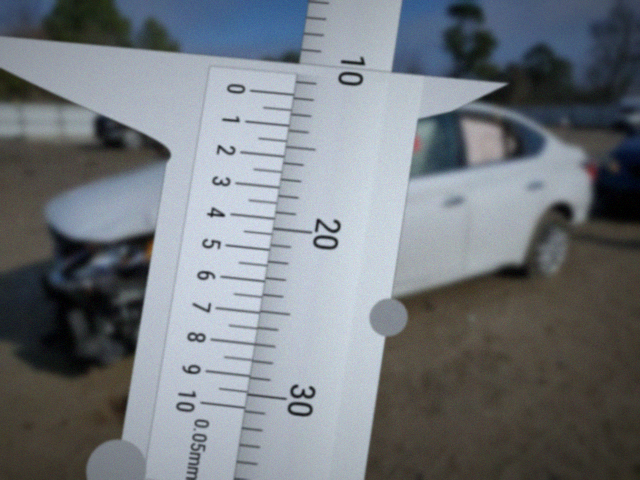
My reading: 11.8 (mm)
